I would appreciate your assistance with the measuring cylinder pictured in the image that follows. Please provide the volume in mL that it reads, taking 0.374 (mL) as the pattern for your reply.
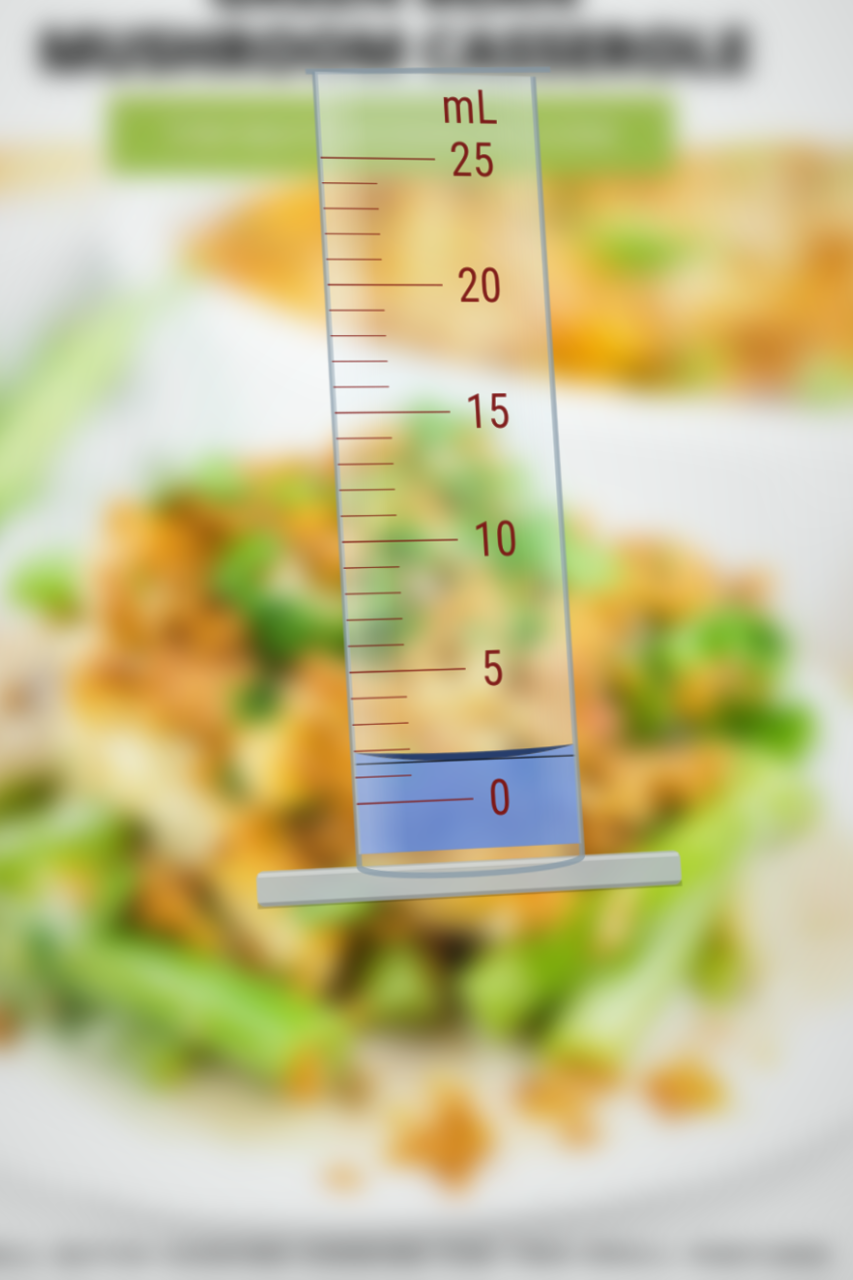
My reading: 1.5 (mL)
